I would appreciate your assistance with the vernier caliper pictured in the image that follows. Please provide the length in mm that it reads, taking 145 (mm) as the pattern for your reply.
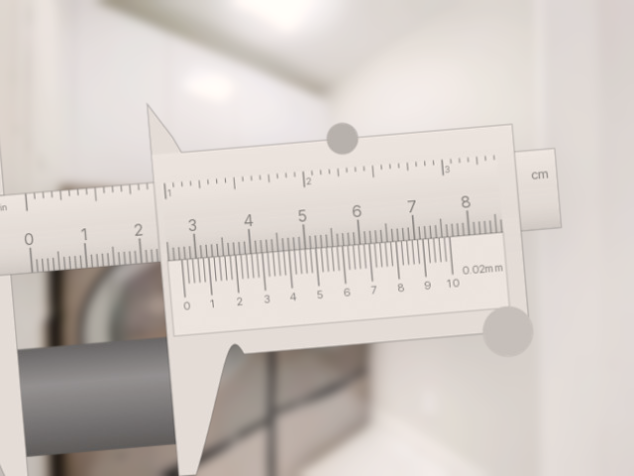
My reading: 27.4 (mm)
